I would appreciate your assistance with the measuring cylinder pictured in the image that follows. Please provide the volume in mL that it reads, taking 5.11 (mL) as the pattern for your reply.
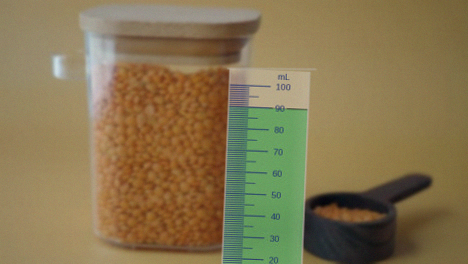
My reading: 90 (mL)
